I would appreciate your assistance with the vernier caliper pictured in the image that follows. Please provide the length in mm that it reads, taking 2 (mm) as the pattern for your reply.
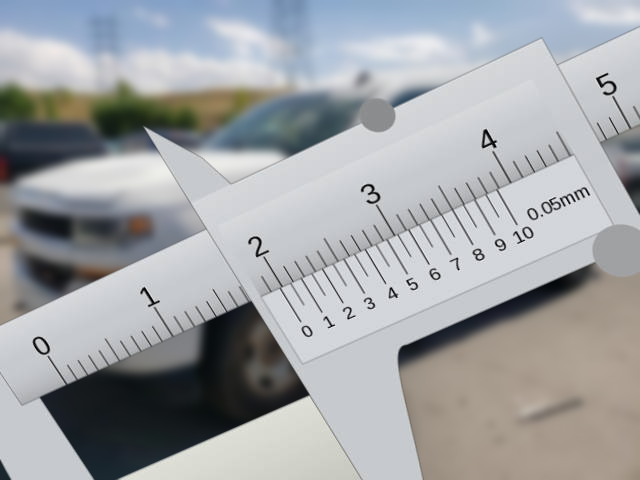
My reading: 19.8 (mm)
